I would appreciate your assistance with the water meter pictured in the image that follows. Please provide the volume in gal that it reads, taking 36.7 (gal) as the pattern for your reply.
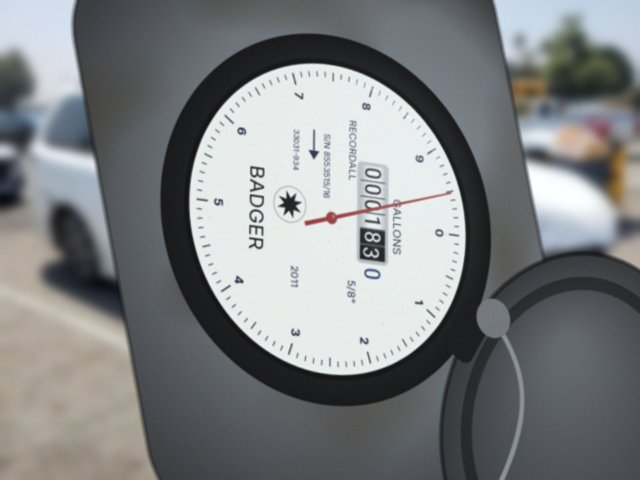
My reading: 1829.5 (gal)
